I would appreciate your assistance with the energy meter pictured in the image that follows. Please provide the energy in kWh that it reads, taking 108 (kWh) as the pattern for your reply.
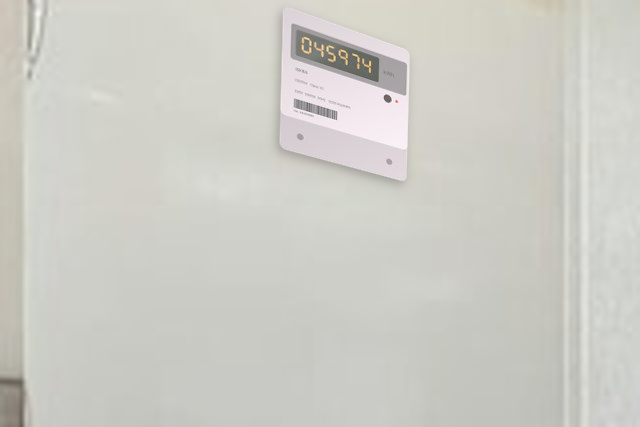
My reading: 45974 (kWh)
